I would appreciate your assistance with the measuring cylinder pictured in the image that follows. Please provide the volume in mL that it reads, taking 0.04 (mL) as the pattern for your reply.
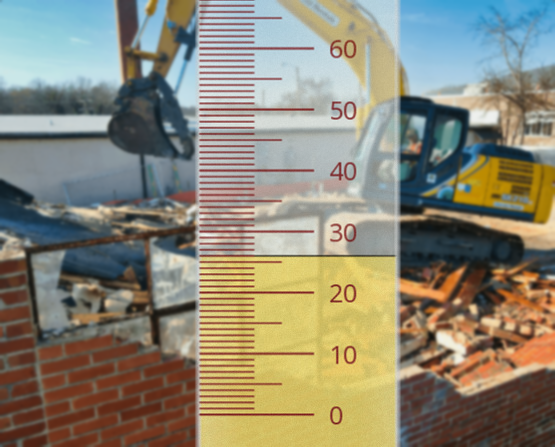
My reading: 26 (mL)
